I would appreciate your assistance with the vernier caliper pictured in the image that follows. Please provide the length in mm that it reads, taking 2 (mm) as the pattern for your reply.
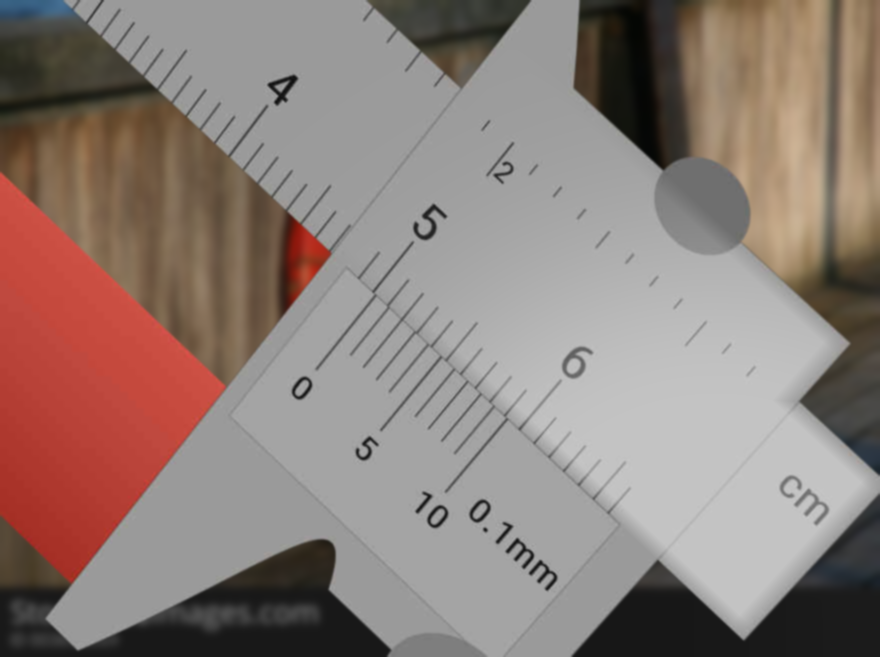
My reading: 50.2 (mm)
